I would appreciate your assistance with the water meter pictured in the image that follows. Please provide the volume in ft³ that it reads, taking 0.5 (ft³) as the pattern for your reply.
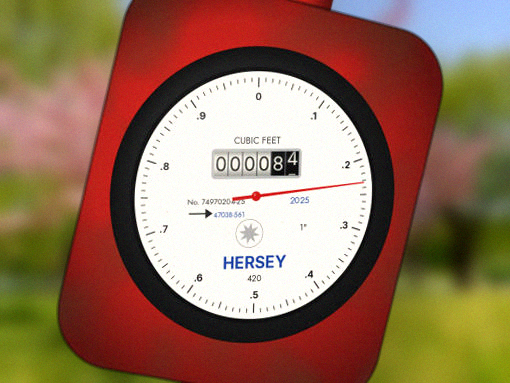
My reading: 84.23 (ft³)
